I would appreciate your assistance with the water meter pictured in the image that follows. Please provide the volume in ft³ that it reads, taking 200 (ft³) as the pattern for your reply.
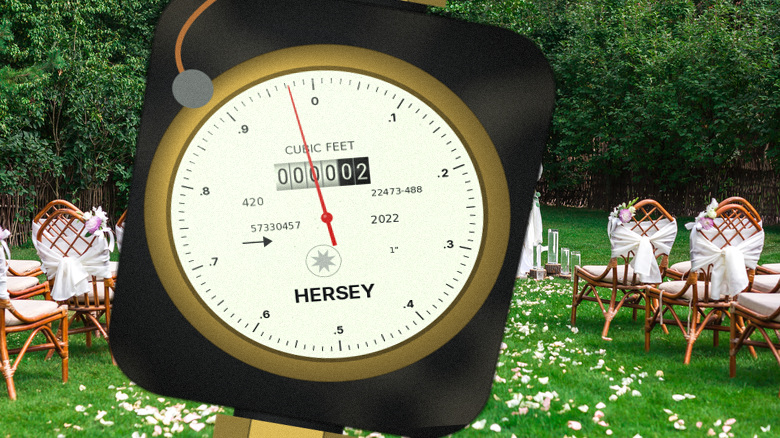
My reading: 1.97 (ft³)
